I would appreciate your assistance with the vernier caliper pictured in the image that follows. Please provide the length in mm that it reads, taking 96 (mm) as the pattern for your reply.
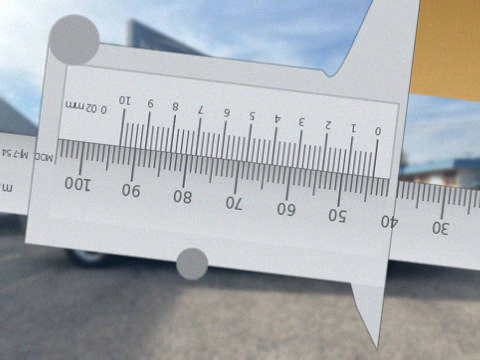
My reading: 44.0 (mm)
